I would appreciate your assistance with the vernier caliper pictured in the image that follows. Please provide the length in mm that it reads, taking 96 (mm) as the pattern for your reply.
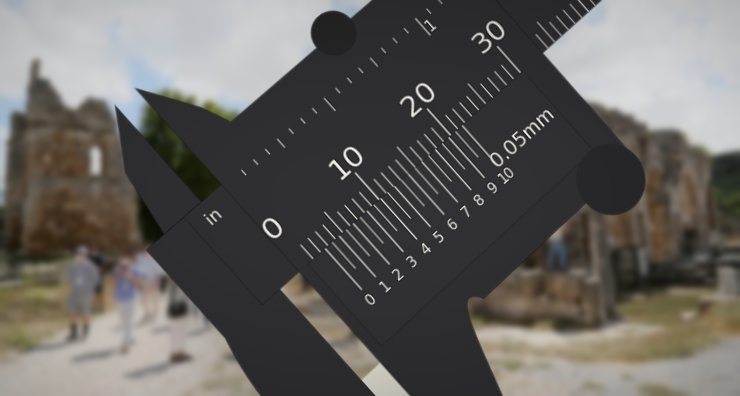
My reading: 2.6 (mm)
